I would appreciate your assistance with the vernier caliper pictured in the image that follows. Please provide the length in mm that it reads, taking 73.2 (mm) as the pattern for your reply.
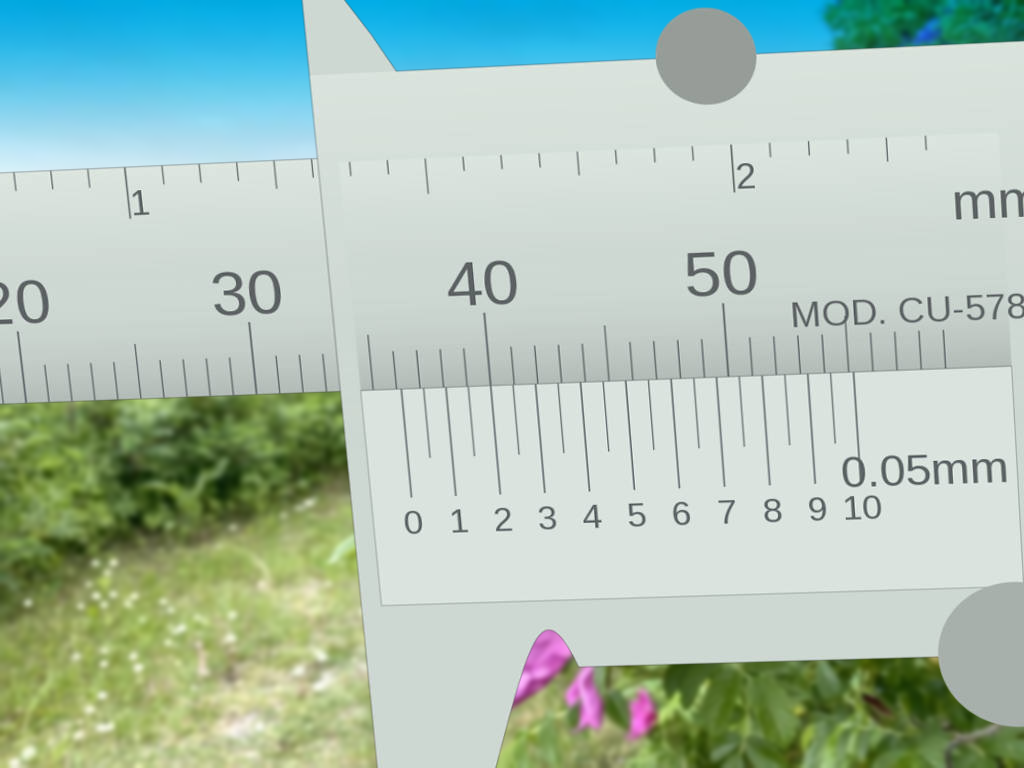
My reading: 36.20 (mm)
